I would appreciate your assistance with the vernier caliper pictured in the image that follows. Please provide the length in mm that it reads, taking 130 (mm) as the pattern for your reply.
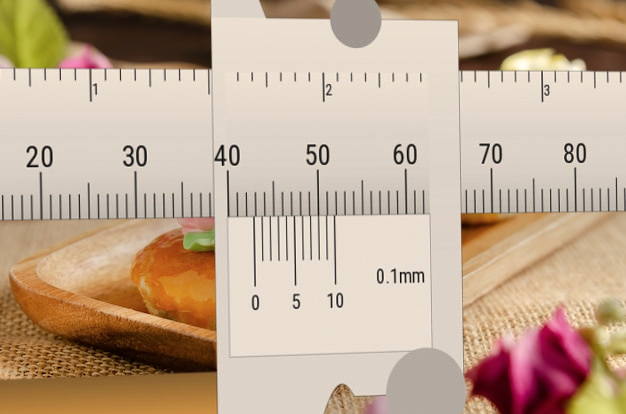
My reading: 42.8 (mm)
